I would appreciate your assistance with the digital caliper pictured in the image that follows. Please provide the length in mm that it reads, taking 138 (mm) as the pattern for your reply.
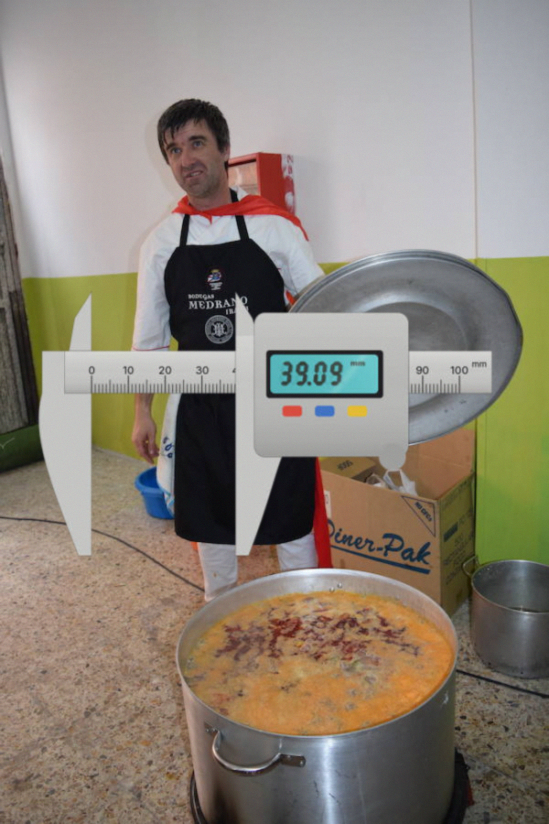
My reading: 39.09 (mm)
